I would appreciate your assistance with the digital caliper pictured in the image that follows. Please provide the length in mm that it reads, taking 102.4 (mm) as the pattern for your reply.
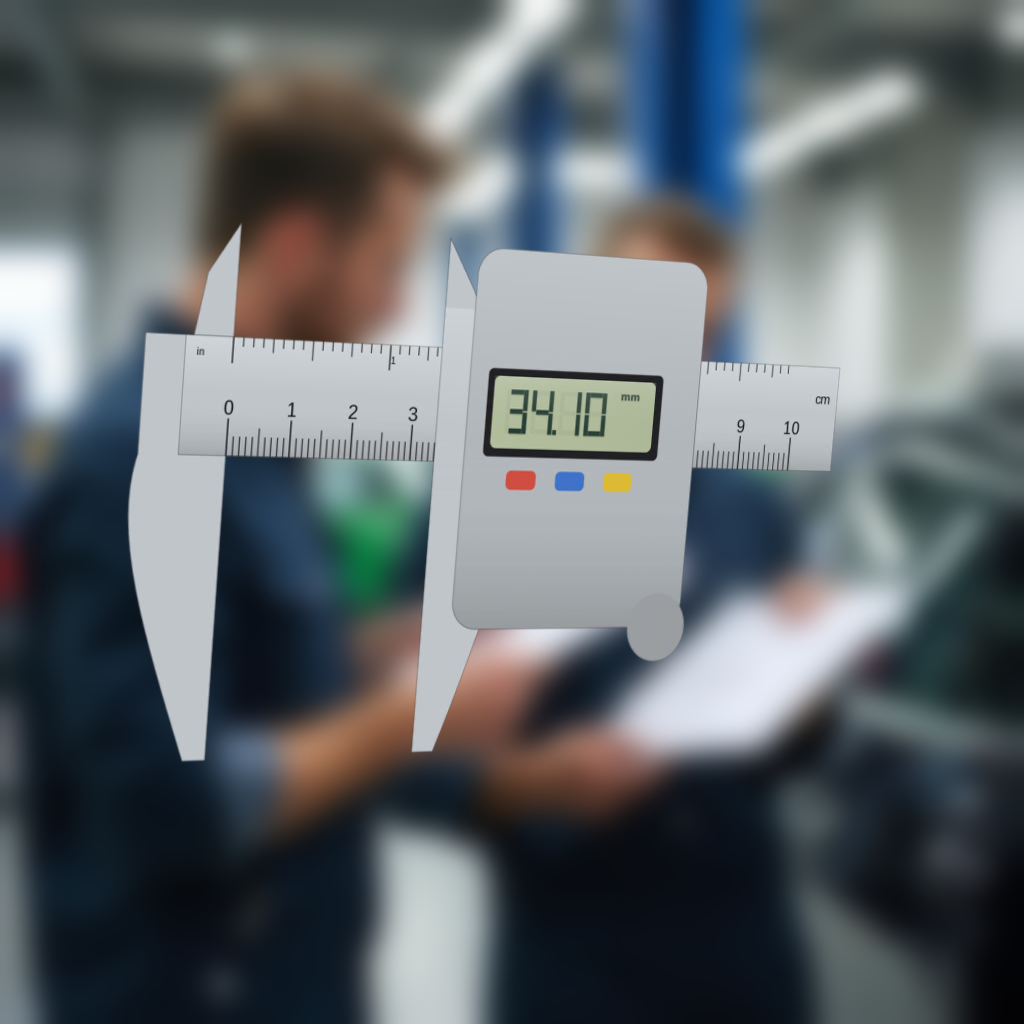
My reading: 34.10 (mm)
